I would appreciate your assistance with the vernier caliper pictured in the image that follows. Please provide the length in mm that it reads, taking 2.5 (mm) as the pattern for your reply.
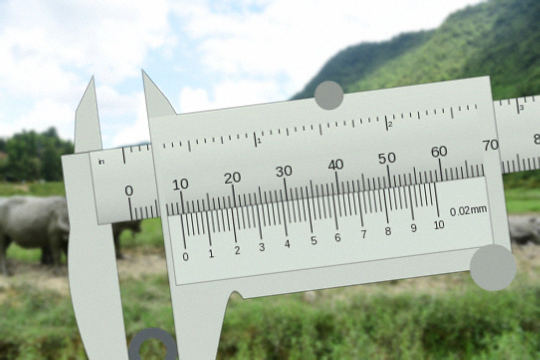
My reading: 9.5 (mm)
